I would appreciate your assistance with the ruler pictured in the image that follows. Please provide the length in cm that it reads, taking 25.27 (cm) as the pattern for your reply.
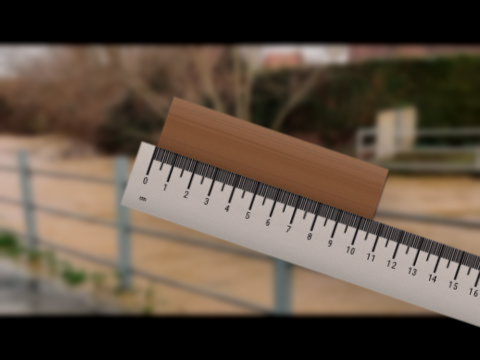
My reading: 10.5 (cm)
